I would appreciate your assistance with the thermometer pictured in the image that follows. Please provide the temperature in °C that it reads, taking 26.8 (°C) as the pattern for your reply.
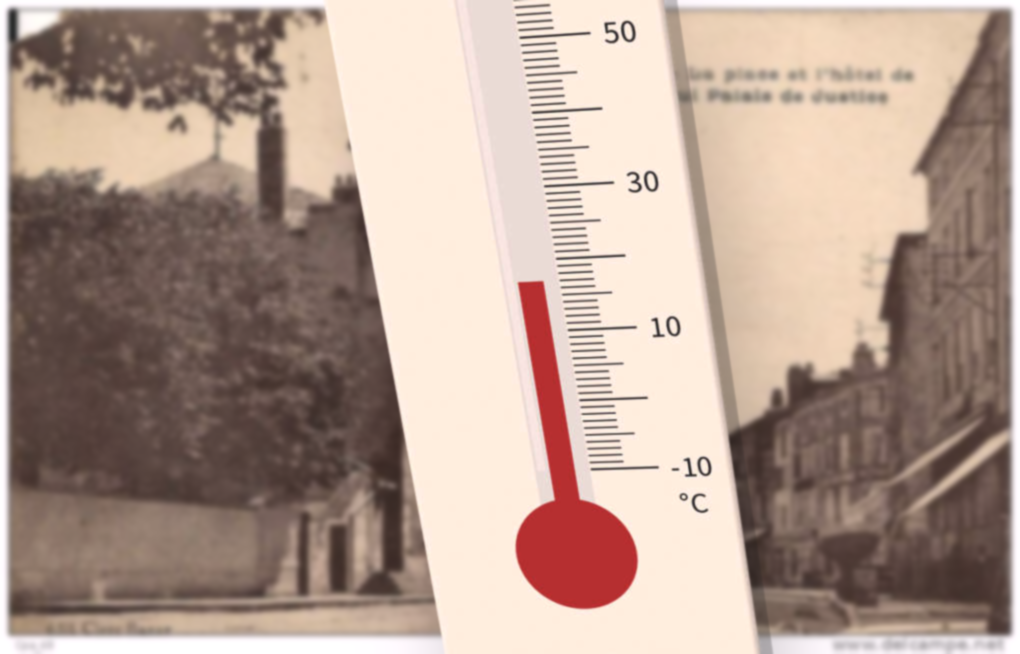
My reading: 17 (°C)
